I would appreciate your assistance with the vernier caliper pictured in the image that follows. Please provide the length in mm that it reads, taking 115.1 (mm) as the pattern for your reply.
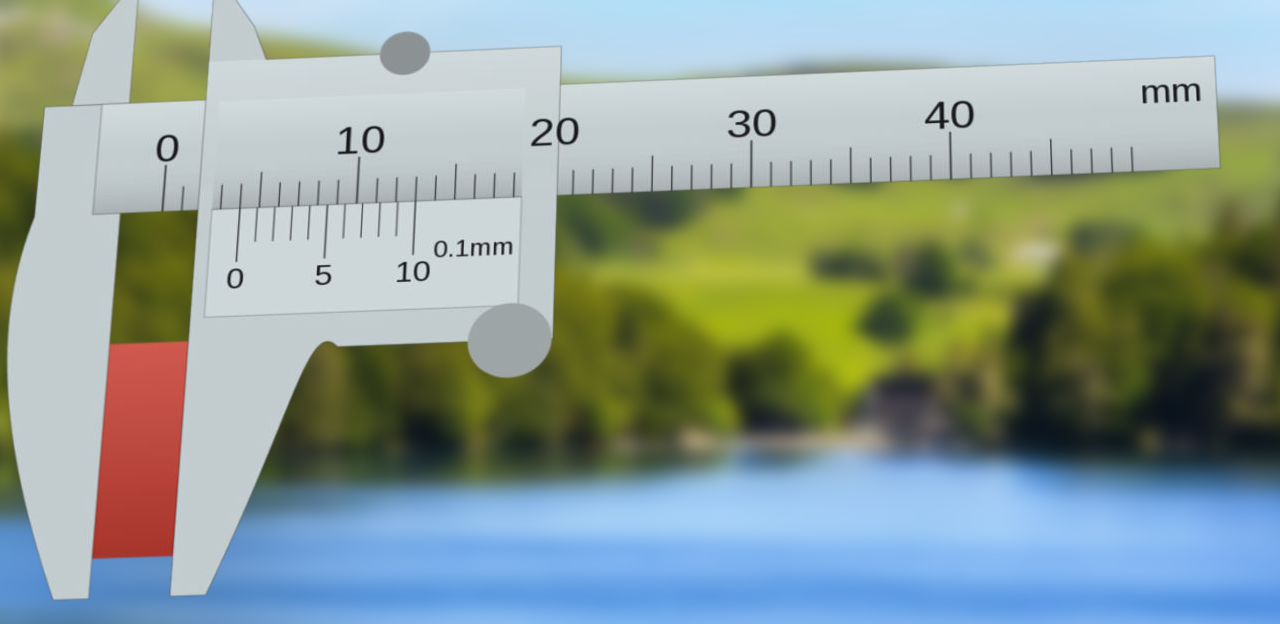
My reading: 4.0 (mm)
